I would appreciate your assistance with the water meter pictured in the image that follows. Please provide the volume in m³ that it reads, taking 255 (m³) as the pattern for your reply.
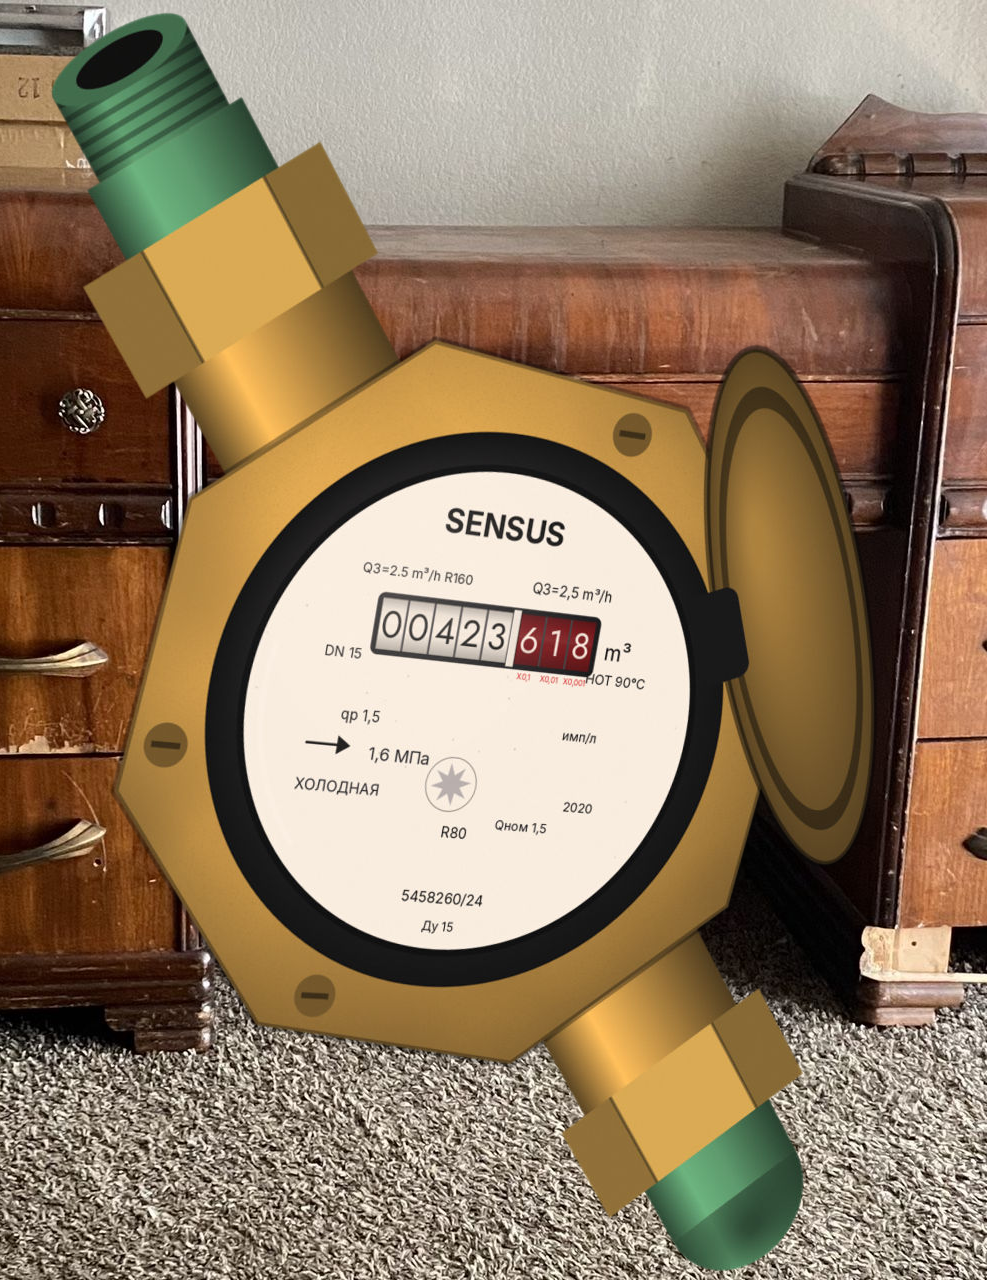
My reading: 423.618 (m³)
